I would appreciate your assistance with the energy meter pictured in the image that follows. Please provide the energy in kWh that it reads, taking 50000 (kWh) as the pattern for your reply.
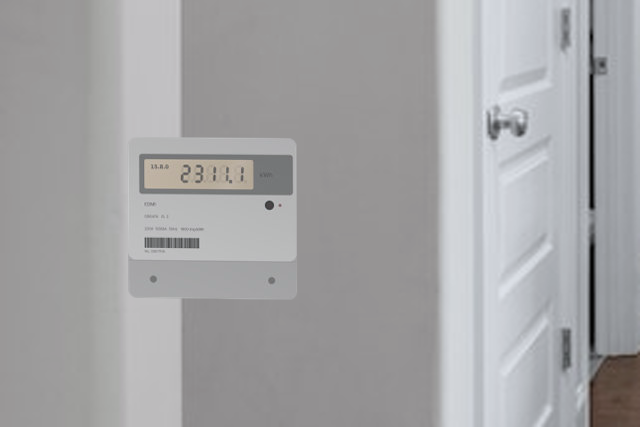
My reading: 2311.1 (kWh)
